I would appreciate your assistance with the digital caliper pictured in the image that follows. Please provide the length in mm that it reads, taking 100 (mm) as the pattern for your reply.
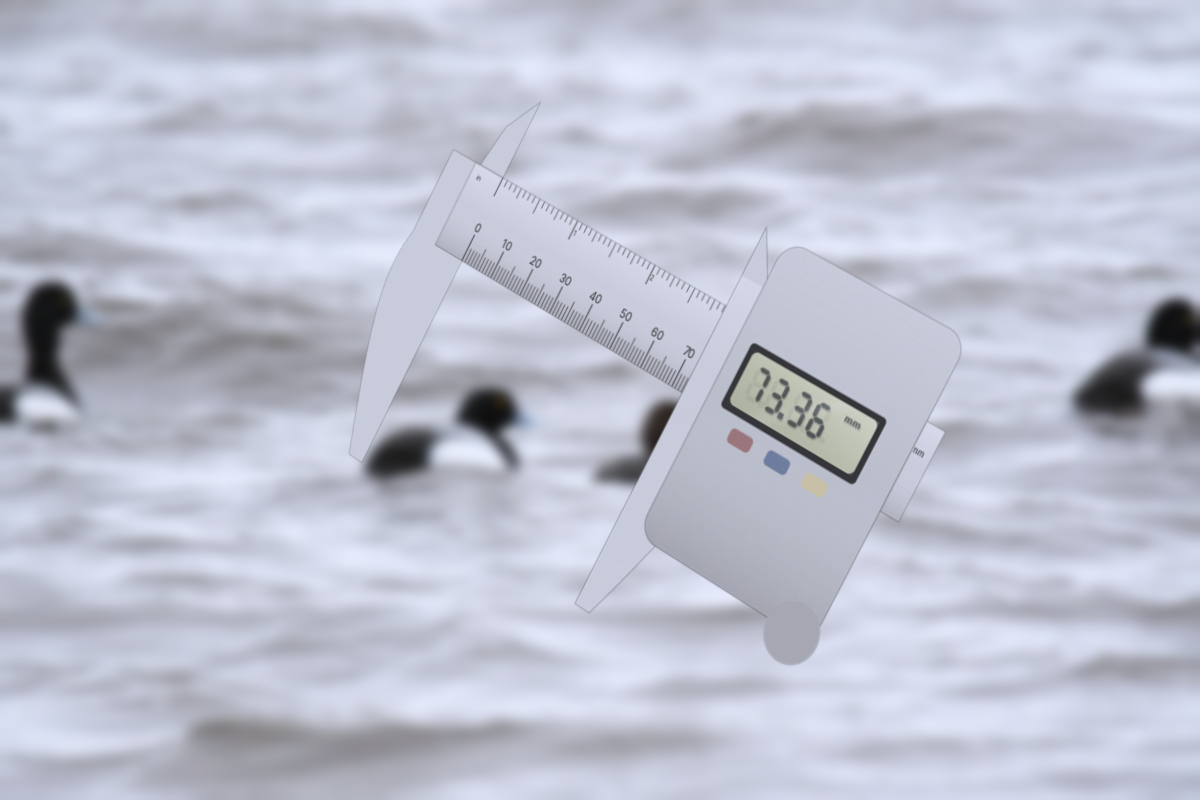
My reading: 73.36 (mm)
